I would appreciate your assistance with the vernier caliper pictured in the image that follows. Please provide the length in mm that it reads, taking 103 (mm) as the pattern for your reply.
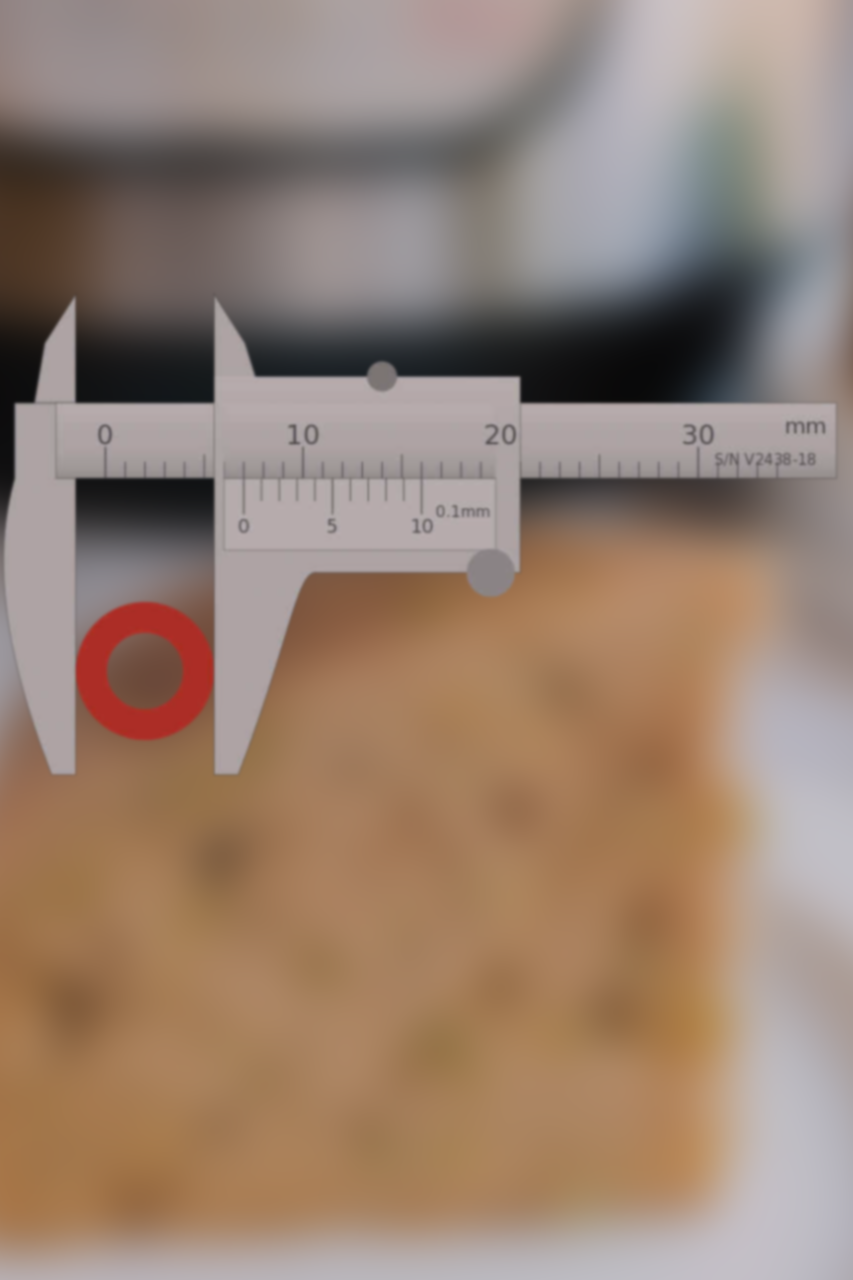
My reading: 7.0 (mm)
